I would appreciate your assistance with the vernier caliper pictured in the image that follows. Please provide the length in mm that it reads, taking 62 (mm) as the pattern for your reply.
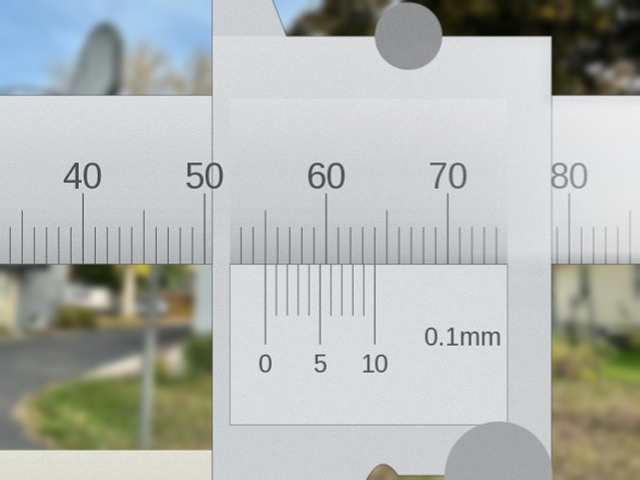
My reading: 55.0 (mm)
